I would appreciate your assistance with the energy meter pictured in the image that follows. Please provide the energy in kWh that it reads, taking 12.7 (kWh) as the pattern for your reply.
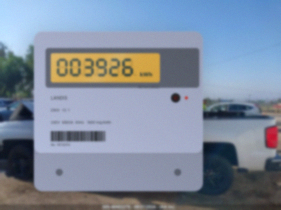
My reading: 3926 (kWh)
